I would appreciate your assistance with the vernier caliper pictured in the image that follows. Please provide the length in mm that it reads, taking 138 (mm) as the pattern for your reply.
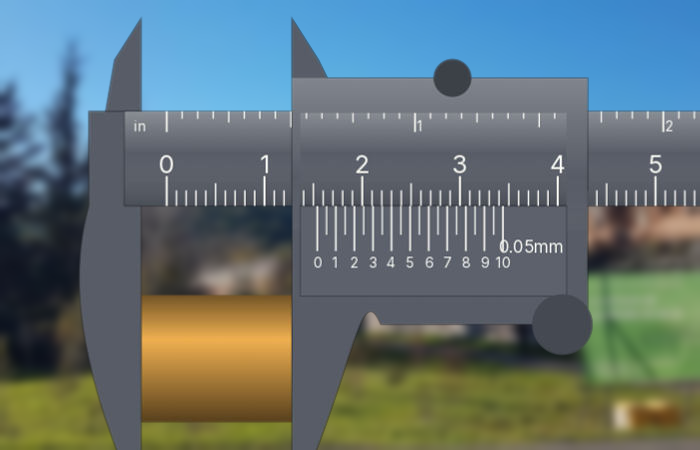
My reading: 15.4 (mm)
